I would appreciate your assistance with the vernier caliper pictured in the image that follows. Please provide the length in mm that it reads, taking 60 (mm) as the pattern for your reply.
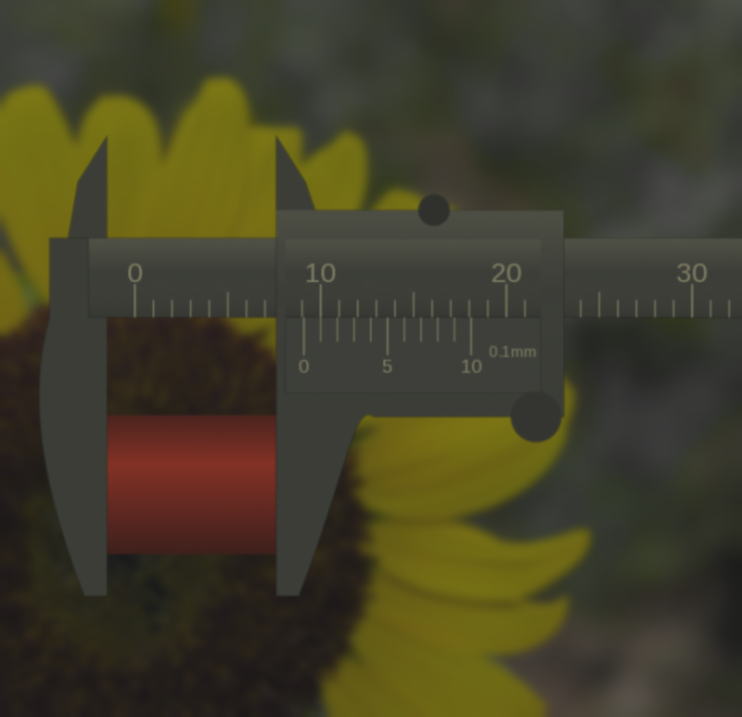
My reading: 9.1 (mm)
